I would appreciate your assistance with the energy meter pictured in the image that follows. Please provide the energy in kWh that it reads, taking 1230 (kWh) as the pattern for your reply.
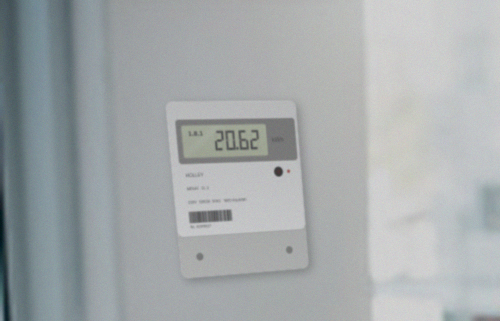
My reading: 20.62 (kWh)
